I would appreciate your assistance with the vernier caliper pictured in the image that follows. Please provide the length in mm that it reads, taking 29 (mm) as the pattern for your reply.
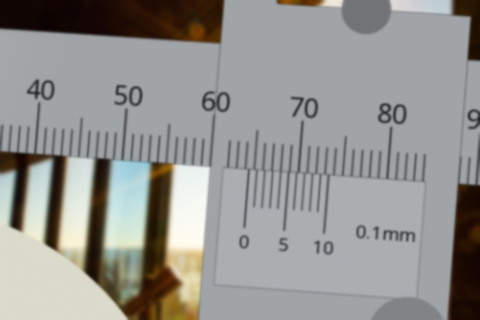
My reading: 64.4 (mm)
